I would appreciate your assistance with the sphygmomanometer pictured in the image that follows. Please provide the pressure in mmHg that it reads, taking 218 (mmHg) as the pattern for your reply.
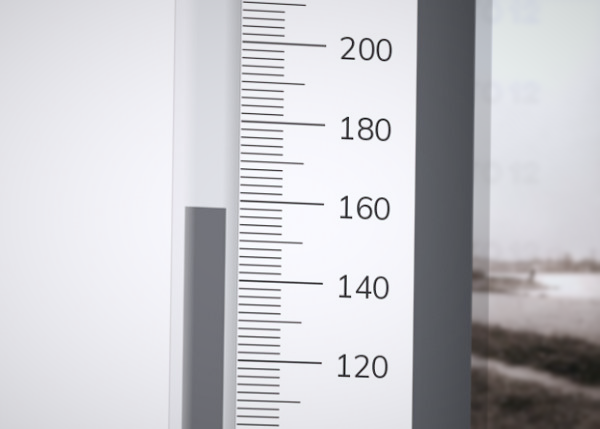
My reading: 158 (mmHg)
